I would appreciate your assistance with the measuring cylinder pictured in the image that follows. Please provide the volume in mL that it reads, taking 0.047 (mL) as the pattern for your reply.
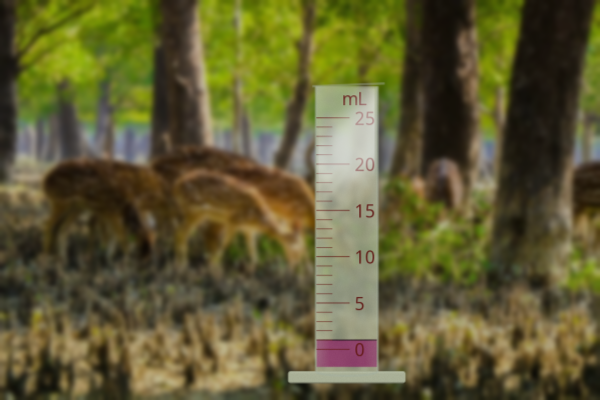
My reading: 1 (mL)
